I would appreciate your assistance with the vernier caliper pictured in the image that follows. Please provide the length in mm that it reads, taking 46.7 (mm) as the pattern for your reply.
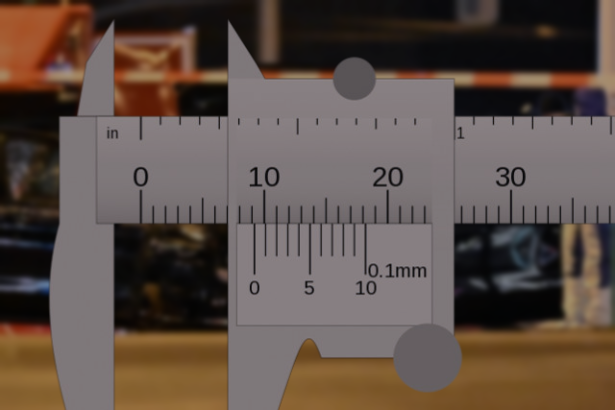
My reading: 9.2 (mm)
